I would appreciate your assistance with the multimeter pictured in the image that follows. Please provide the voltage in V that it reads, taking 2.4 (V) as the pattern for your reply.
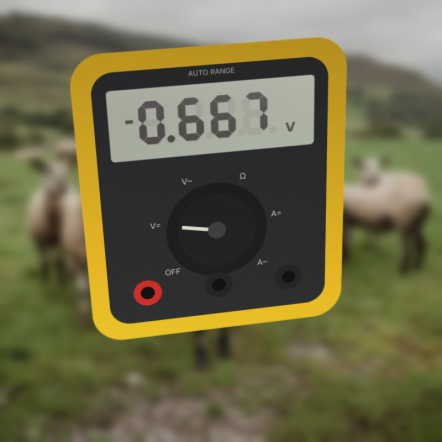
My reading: -0.667 (V)
